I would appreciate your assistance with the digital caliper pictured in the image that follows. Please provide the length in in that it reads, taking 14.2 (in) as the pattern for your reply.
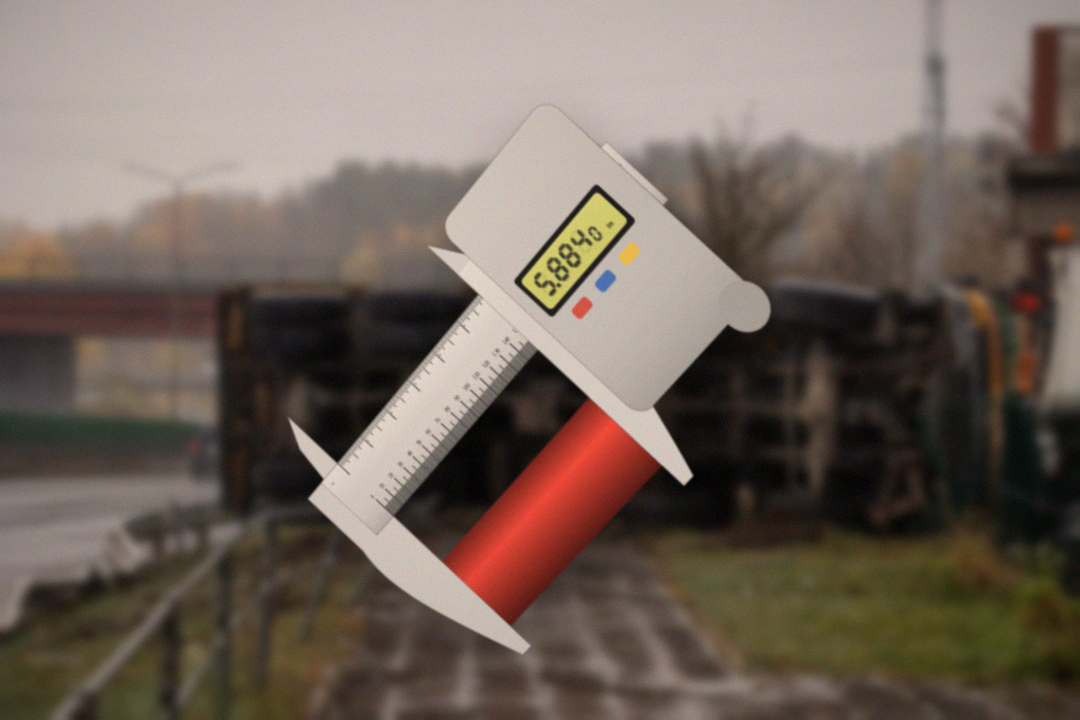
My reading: 5.8840 (in)
